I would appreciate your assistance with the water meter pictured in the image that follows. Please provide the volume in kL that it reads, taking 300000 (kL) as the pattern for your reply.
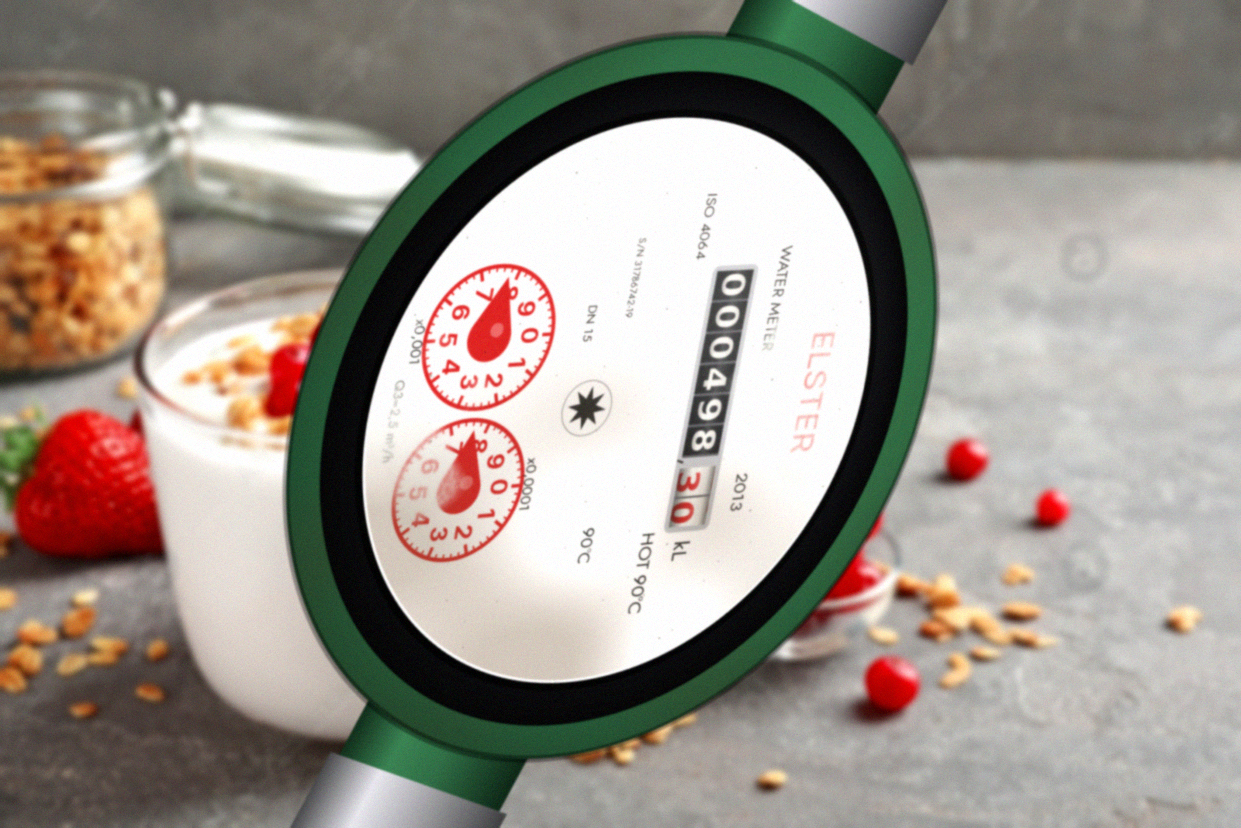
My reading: 498.2977 (kL)
